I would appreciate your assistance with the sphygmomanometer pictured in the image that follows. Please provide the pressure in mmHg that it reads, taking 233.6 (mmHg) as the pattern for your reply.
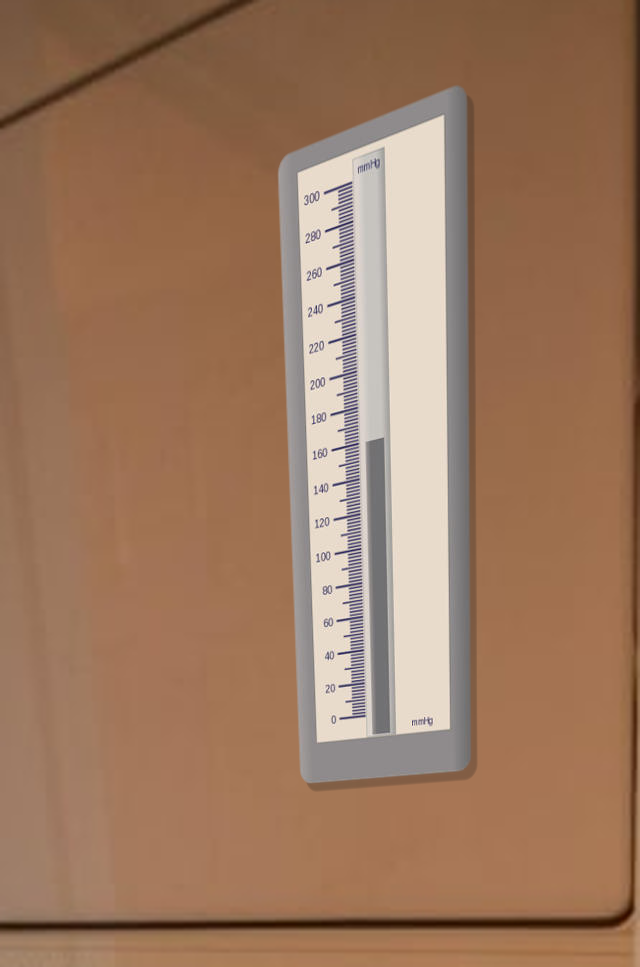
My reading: 160 (mmHg)
